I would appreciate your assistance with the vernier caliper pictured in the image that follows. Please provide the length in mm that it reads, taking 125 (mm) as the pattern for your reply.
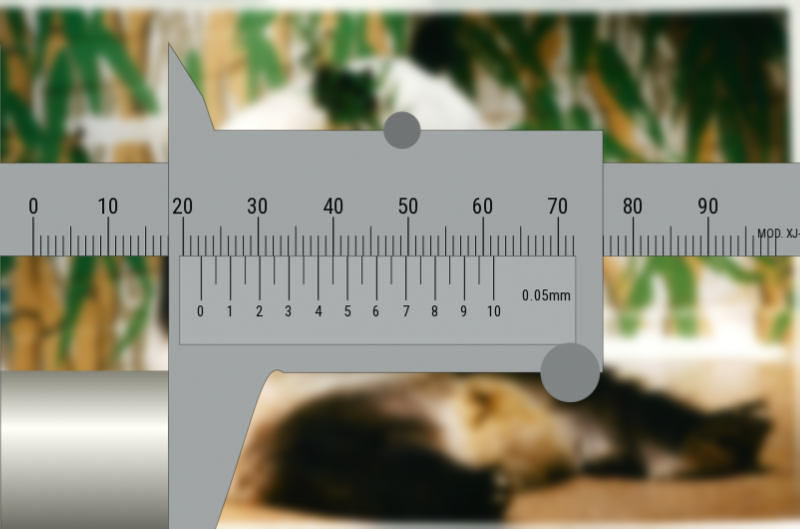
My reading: 22.4 (mm)
